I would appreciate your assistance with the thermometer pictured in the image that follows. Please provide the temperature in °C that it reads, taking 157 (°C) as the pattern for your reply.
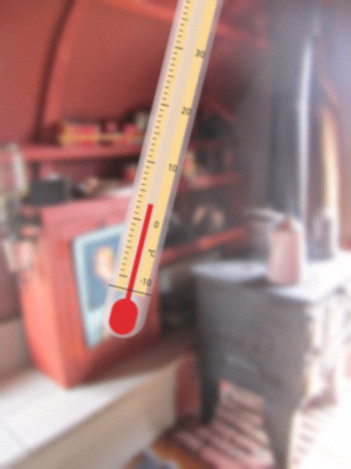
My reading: 3 (°C)
